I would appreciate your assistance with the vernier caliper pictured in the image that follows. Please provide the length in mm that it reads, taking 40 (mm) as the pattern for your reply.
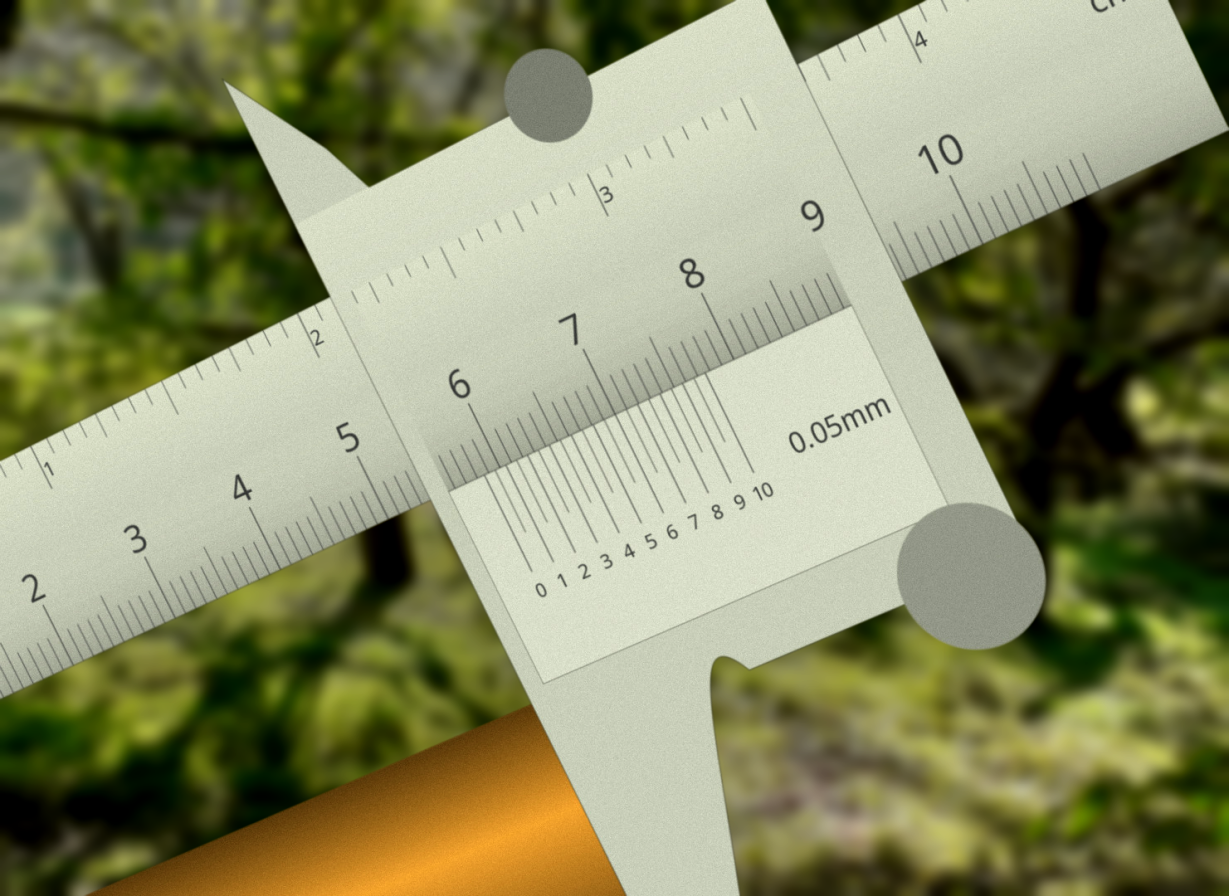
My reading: 58.6 (mm)
